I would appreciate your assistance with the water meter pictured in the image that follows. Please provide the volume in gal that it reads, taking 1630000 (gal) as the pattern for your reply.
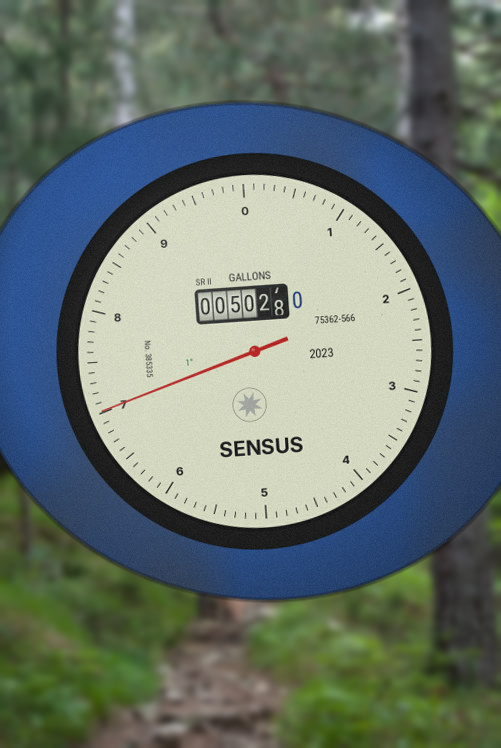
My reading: 50277.0 (gal)
